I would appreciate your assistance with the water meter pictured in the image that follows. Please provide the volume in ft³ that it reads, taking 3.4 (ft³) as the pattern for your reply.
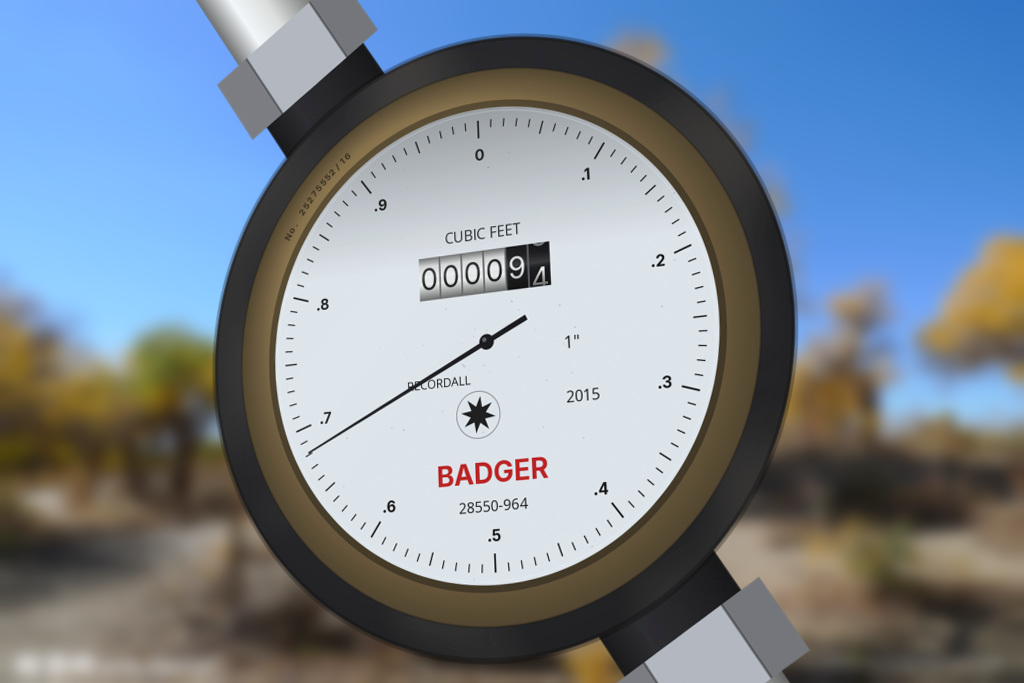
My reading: 93.68 (ft³)
